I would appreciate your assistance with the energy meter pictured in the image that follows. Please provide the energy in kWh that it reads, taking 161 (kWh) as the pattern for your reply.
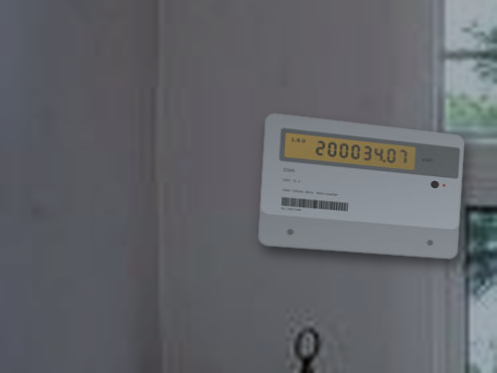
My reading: 200034.07 (kWh)
